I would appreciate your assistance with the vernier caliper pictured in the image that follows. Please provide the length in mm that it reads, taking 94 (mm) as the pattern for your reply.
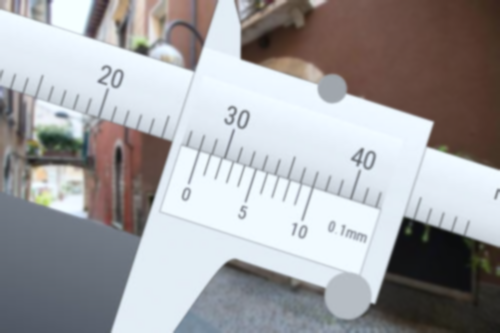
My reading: 28.0 (mm)
